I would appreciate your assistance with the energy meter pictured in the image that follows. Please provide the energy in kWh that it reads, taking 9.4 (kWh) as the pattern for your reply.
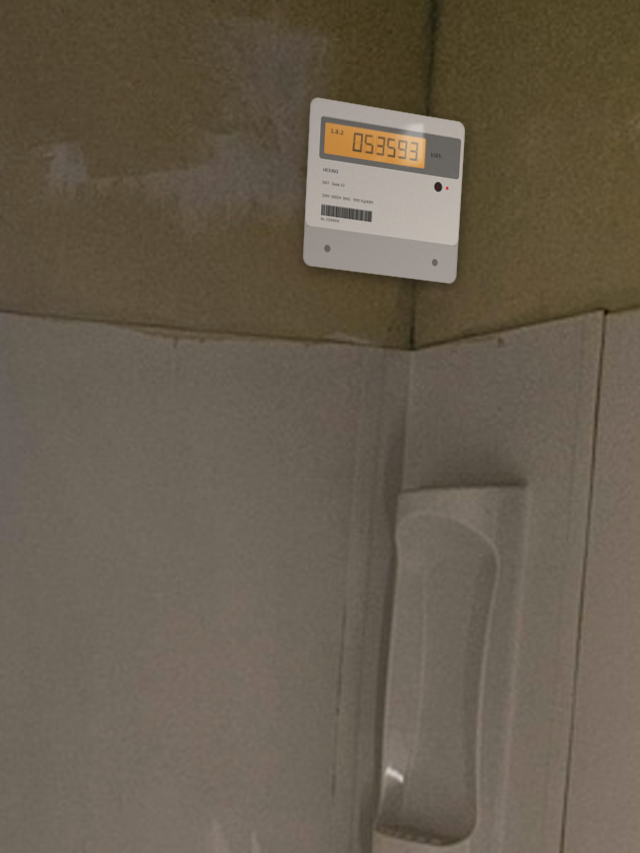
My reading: 53593 (kWh)
